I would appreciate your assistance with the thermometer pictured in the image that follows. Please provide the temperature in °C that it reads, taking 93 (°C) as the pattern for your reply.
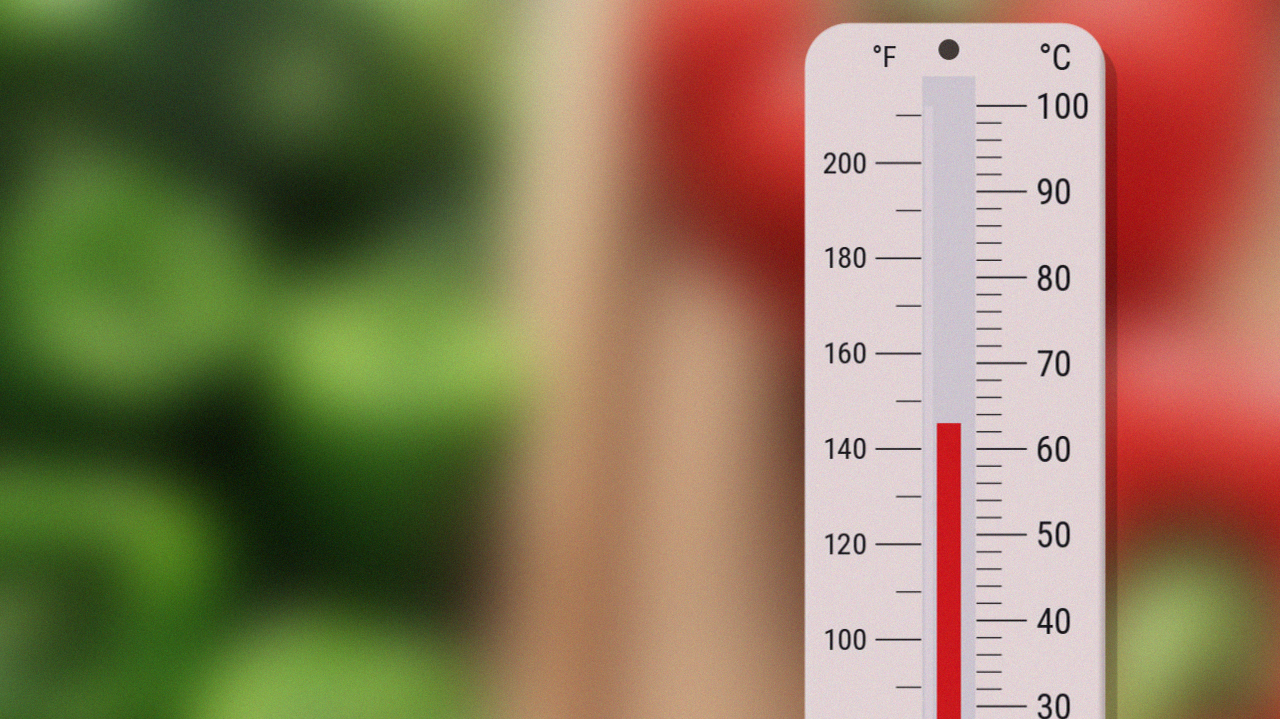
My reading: 63 (°C)
